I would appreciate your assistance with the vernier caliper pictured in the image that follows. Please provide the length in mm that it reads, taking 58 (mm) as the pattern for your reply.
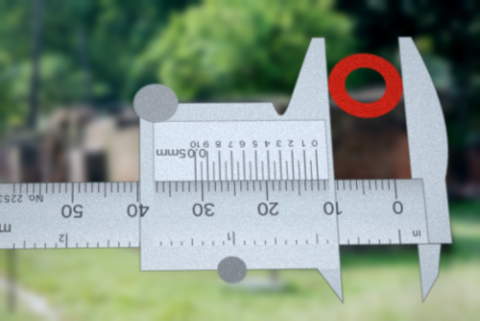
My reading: 12.0 (mm)
